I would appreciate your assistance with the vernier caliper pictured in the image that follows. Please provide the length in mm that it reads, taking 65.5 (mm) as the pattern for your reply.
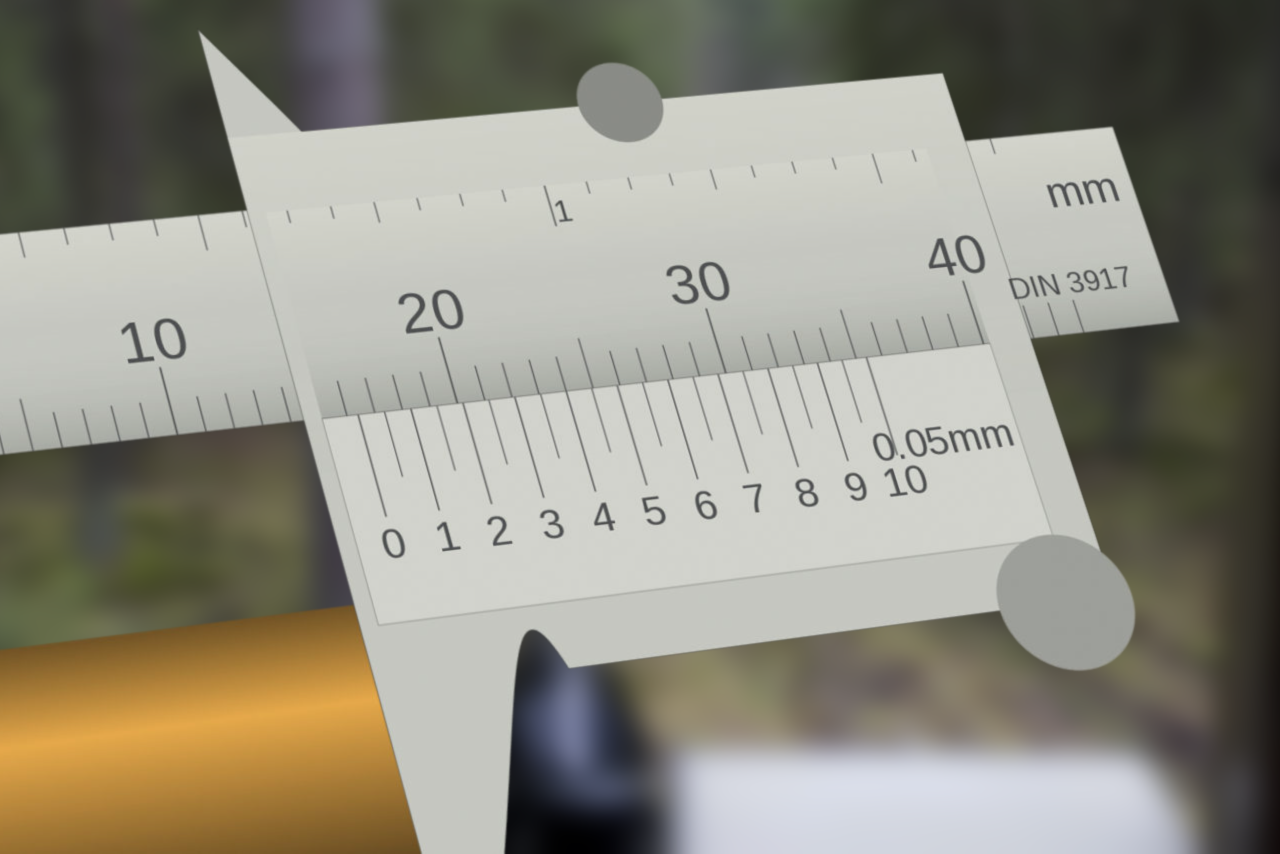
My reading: 16.4 (mm)
